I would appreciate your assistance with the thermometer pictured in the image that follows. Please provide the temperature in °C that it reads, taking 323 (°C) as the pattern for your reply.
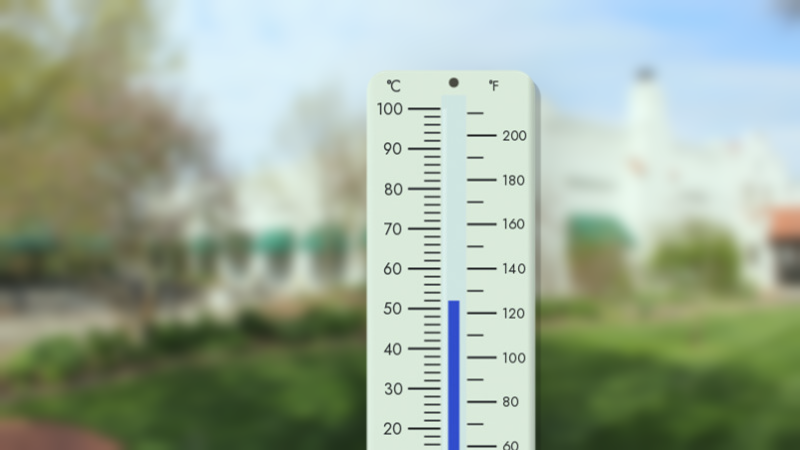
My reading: 52 (°C)
